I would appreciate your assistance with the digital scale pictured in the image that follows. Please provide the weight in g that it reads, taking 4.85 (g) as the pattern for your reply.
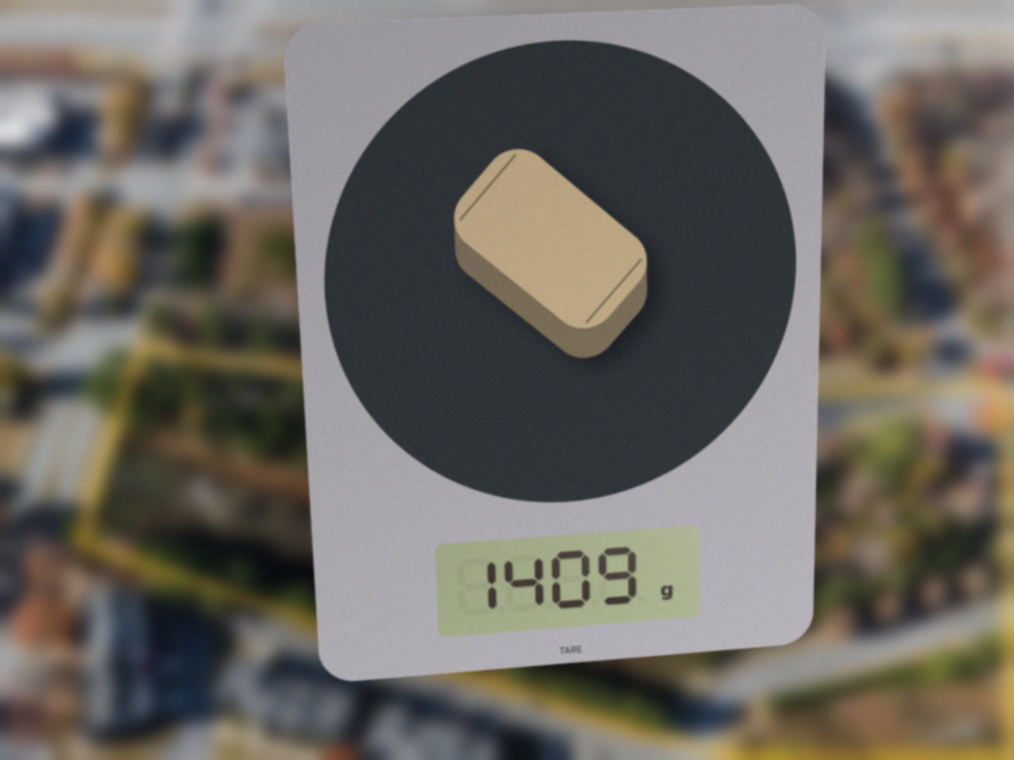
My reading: 1409 (g)
